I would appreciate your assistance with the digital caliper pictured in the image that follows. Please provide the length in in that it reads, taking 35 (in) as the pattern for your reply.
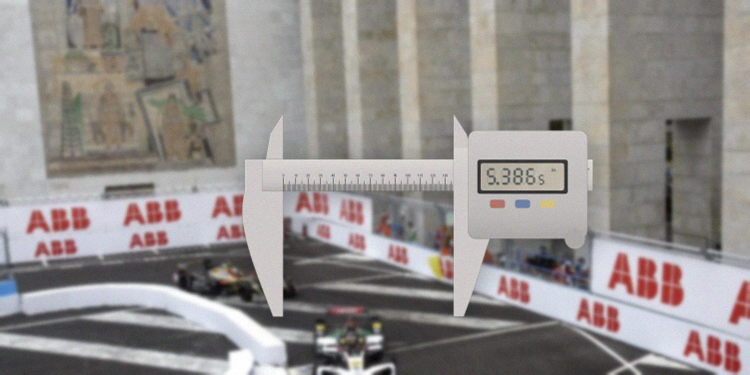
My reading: 5.3865 (in)
